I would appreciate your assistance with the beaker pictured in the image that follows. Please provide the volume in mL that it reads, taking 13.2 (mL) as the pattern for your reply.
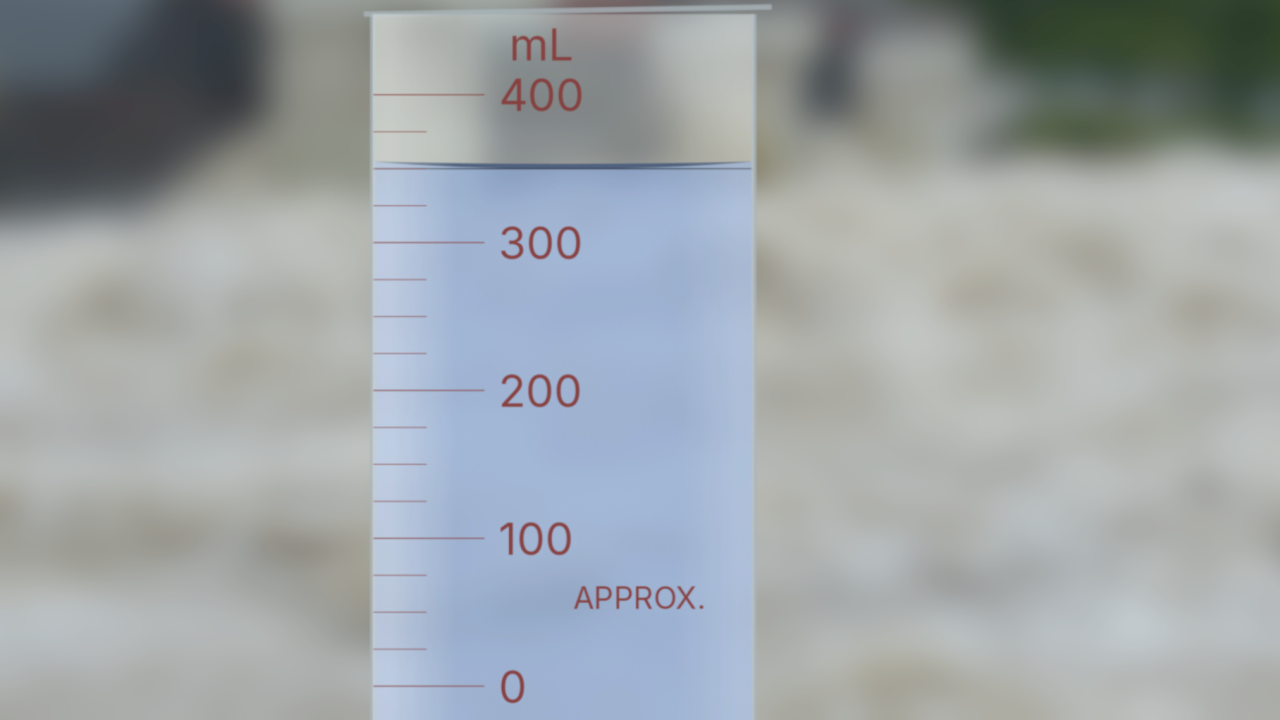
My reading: 350 (mL)
